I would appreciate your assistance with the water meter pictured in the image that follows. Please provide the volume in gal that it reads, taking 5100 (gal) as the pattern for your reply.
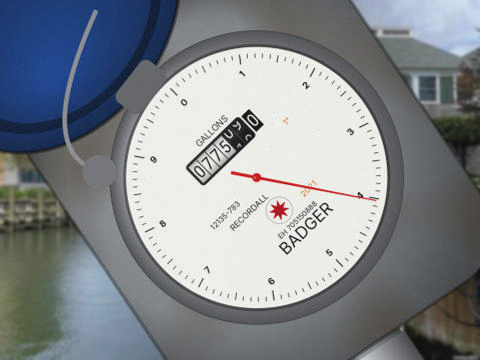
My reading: 775094.0 (gal)
